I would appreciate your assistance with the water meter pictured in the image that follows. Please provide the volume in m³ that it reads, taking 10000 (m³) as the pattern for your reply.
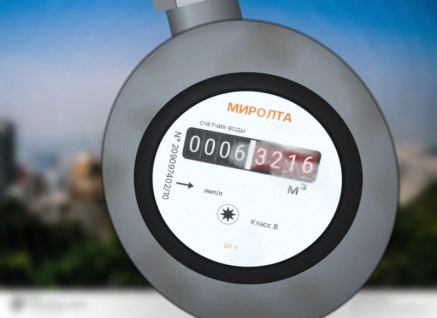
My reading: 6.3216 (m³)
